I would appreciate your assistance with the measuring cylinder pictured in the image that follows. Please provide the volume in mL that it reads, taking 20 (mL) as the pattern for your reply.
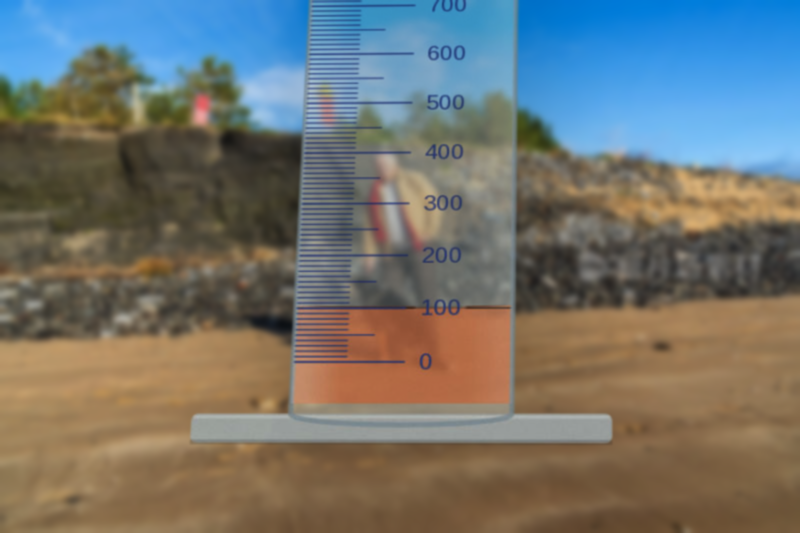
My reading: 100 (mL)
